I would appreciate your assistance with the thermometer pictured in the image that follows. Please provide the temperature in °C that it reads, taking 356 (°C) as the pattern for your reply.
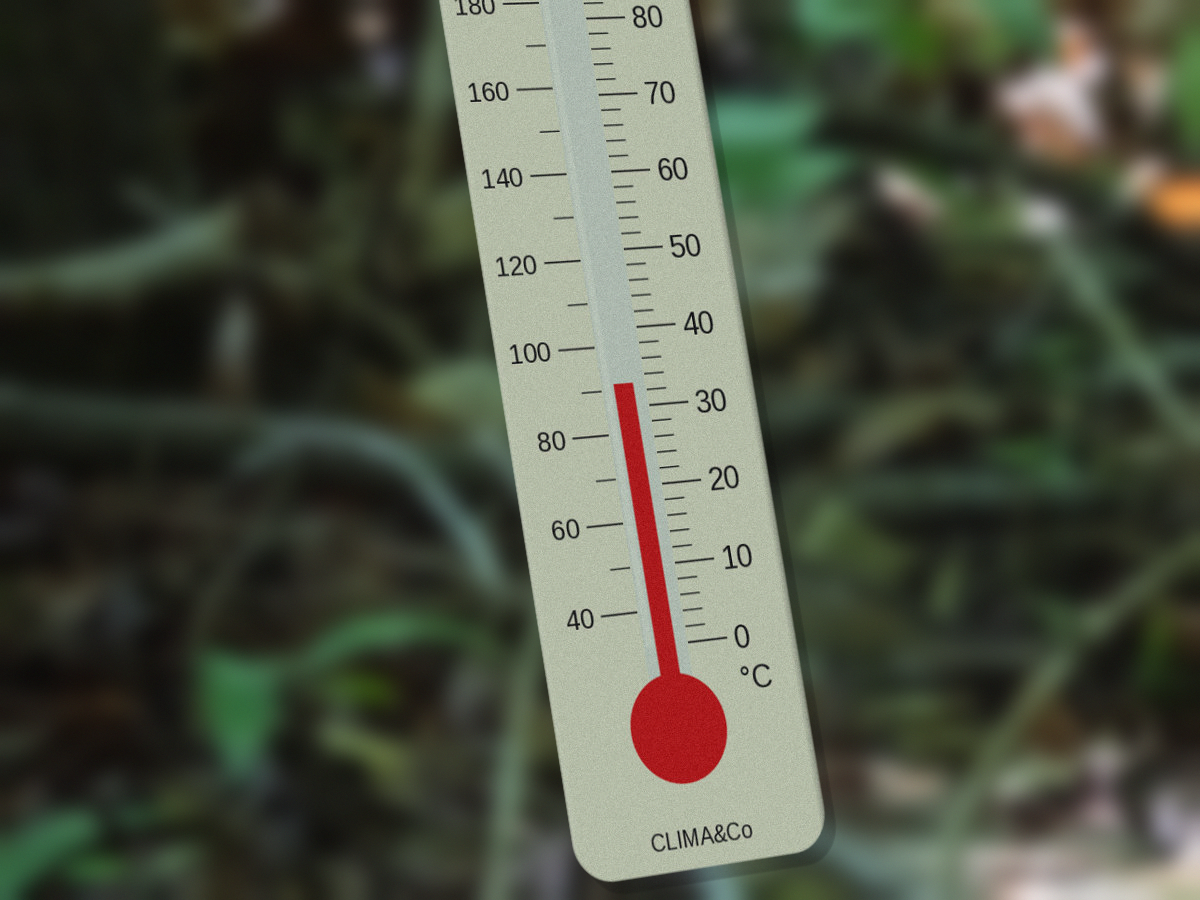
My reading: 33 (°C)
